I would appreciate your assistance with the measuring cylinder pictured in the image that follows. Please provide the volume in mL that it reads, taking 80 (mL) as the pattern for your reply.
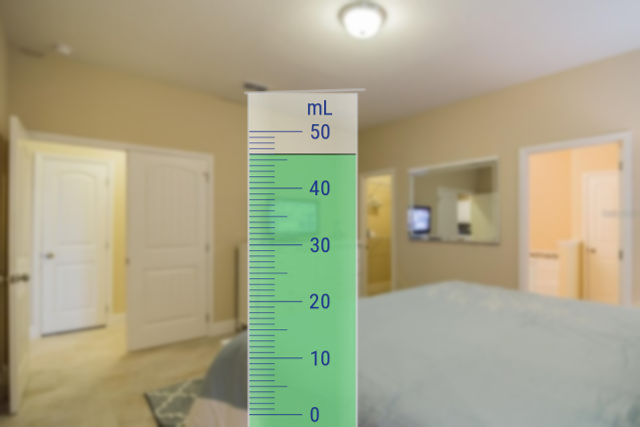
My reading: 46 (mL)
